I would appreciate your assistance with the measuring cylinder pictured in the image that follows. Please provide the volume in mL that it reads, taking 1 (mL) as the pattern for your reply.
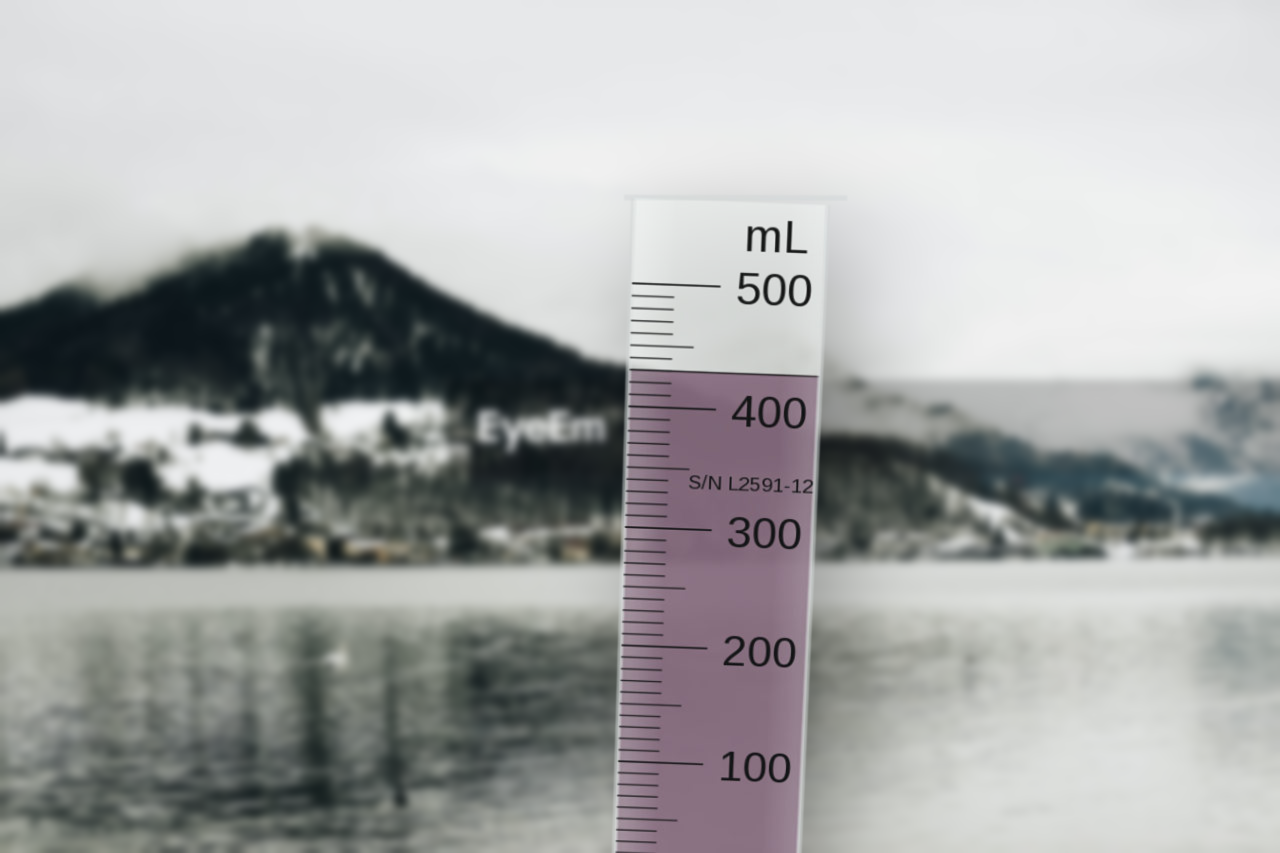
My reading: 430 (mL)
